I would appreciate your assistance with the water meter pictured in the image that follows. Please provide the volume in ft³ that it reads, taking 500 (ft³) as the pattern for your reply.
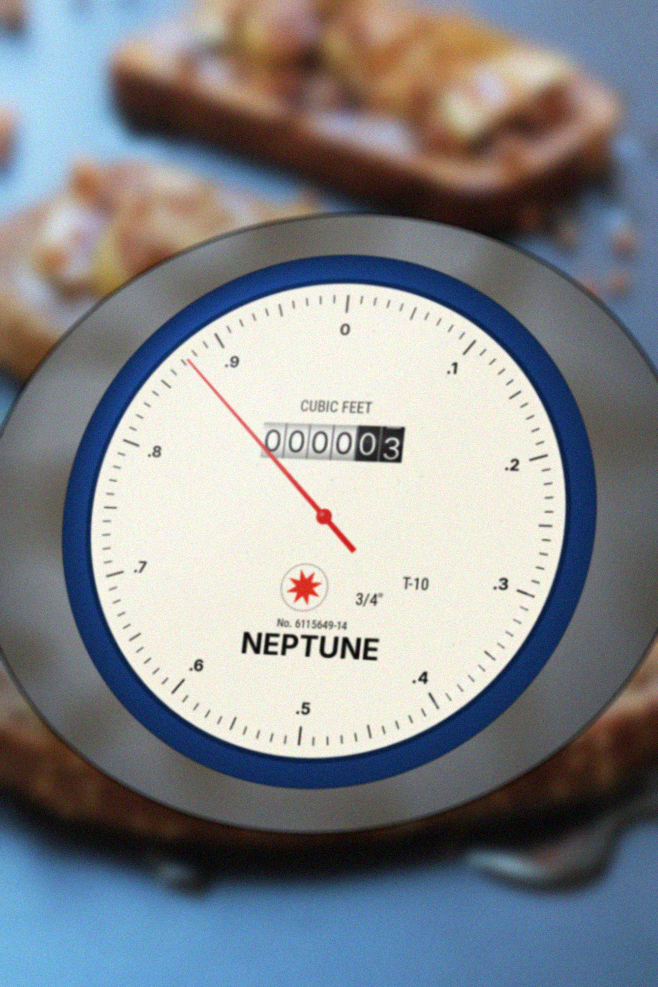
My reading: 2.87 (ft³)
